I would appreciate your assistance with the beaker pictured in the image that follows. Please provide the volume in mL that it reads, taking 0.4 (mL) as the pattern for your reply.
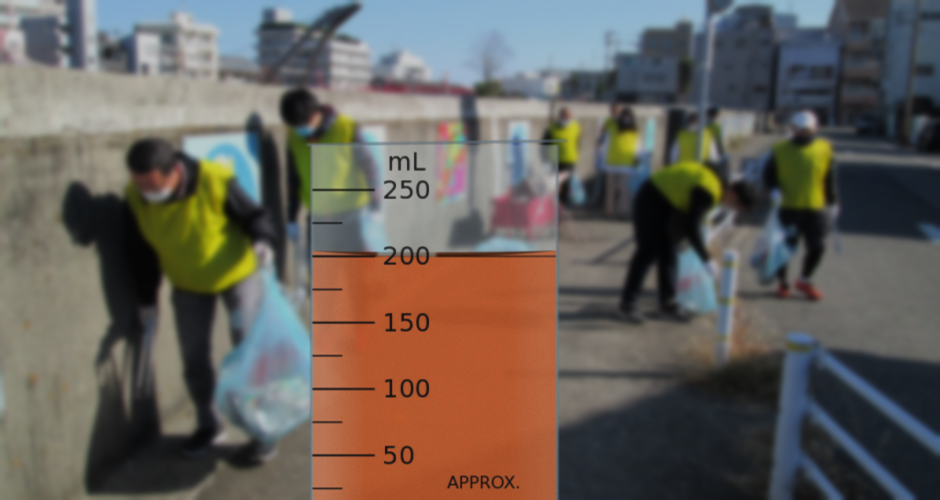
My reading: 200 (mL)
